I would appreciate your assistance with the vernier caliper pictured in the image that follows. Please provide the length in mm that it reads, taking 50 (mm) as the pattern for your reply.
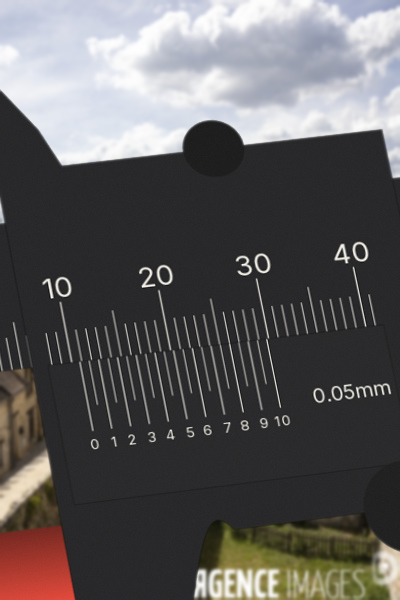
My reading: 10.8 (mm)
